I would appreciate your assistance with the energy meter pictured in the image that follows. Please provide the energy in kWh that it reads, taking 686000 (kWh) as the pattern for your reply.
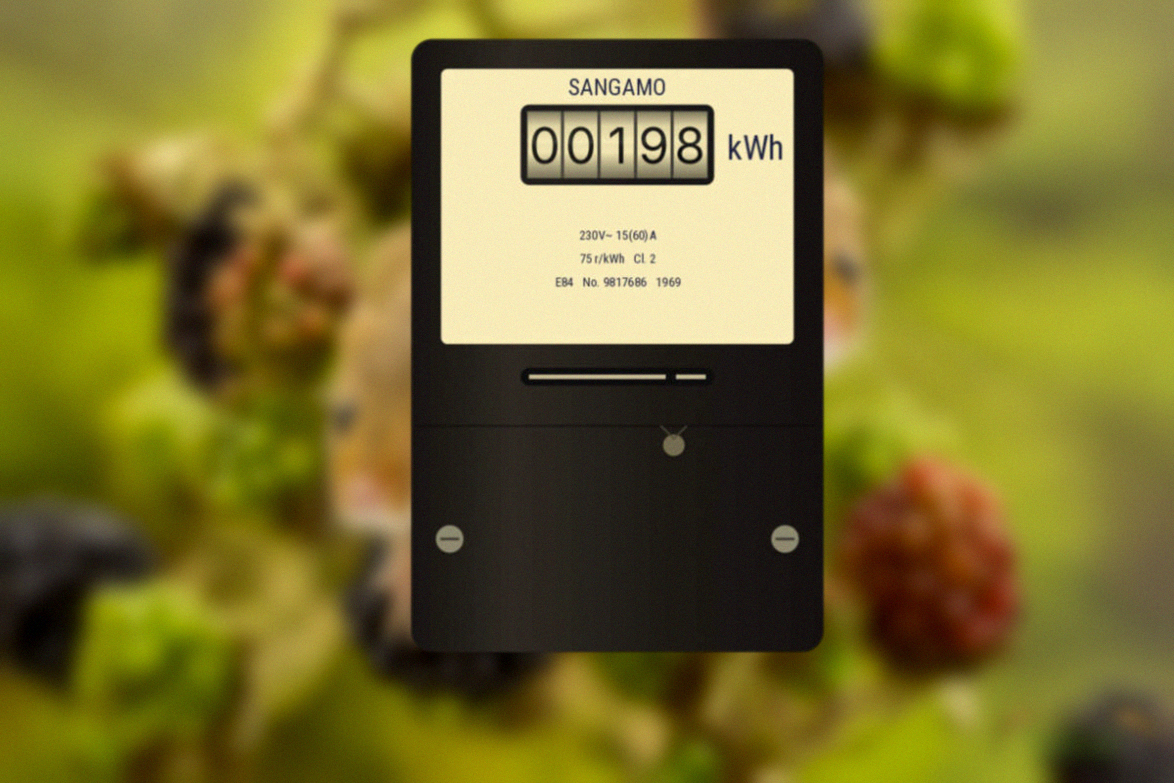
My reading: 198 (kWh)
